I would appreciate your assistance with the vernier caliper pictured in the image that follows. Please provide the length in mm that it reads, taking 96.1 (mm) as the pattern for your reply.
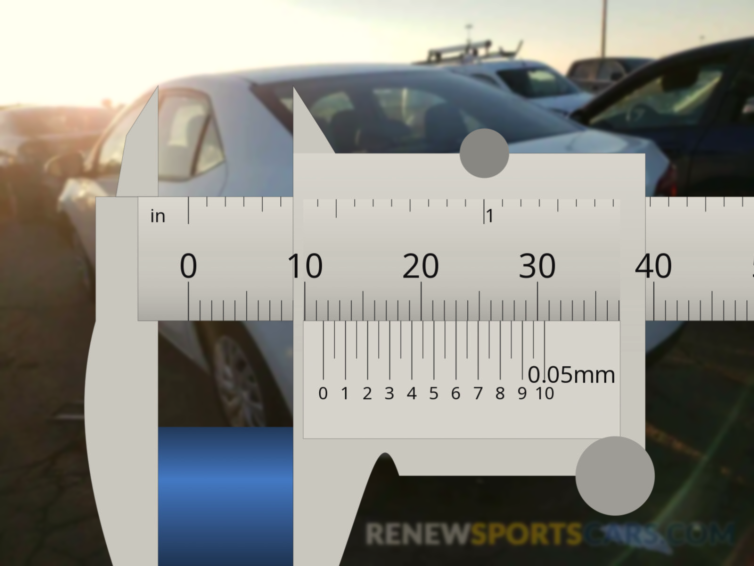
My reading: 11.6 (mm)
